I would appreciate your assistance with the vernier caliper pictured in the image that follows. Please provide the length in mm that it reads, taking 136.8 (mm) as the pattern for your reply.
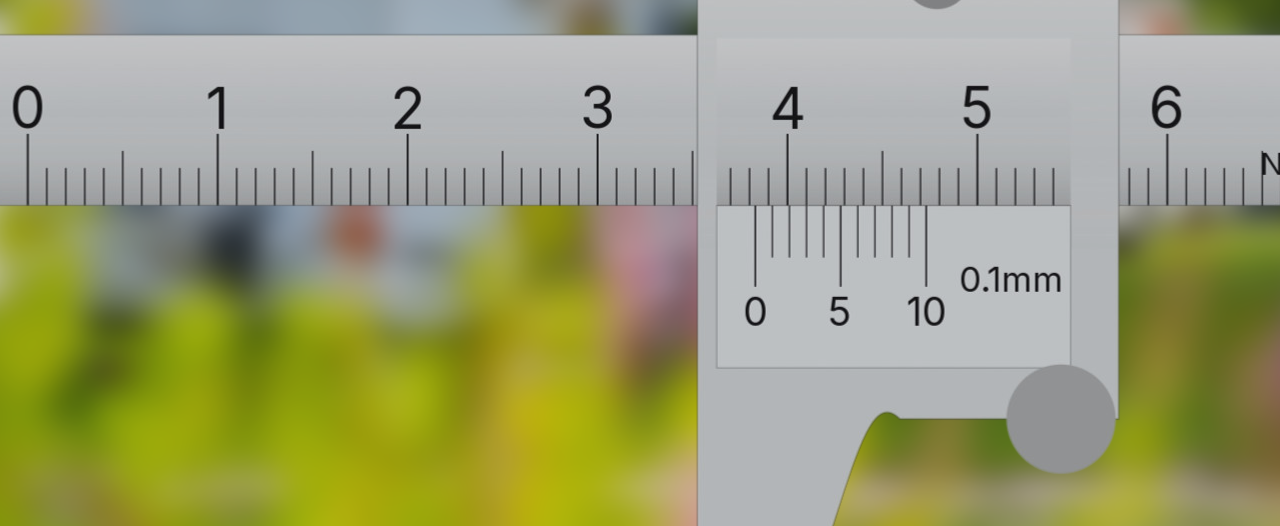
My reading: 38.3 (mm)
